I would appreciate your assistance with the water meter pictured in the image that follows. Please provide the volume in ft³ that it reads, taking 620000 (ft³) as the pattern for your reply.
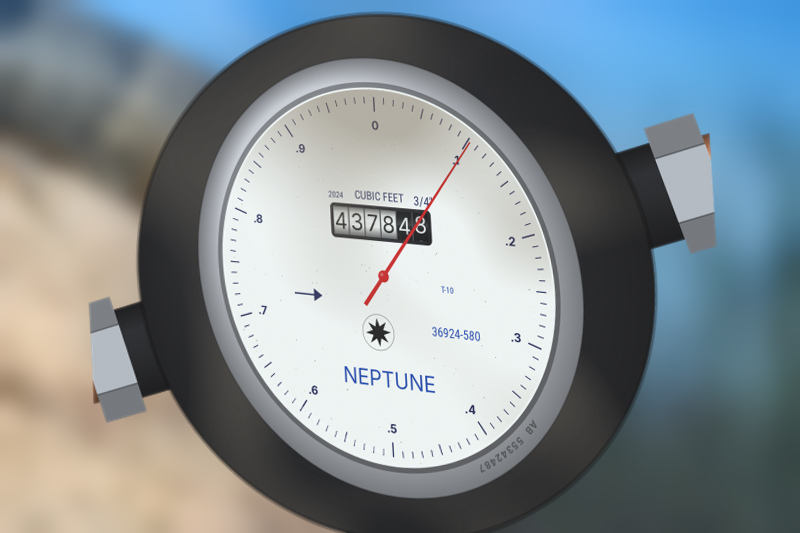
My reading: 437848.10 (ft³)
